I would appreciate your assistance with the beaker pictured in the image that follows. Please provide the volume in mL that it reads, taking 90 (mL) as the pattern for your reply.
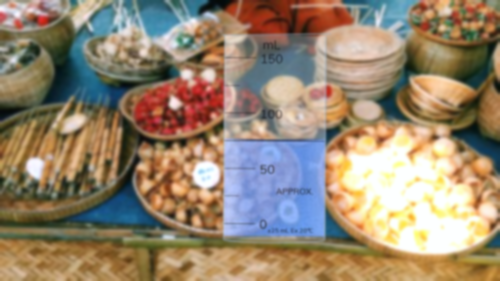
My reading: 75 (mL)
